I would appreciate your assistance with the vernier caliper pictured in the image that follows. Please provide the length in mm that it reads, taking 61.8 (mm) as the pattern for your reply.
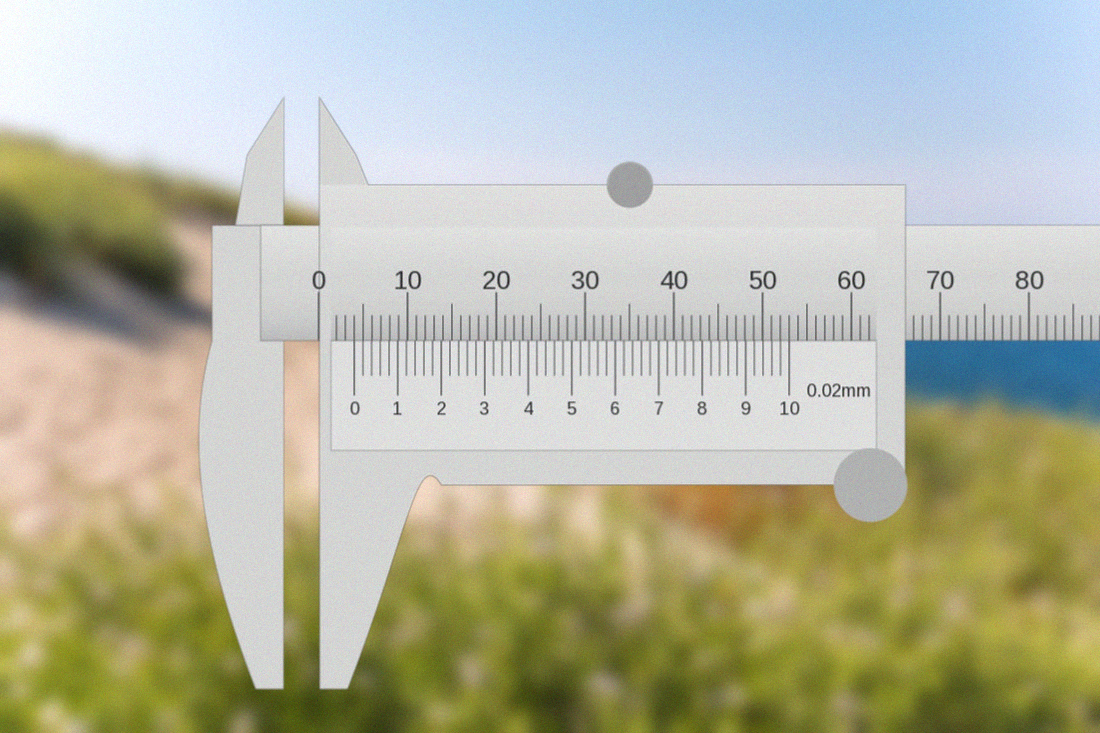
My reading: 4.0 (mm)
